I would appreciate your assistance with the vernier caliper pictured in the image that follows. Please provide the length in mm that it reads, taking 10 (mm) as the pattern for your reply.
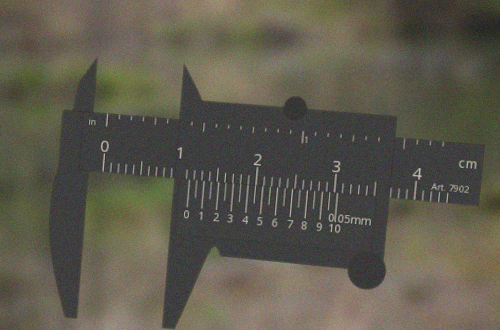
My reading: 11.4 (mm)
